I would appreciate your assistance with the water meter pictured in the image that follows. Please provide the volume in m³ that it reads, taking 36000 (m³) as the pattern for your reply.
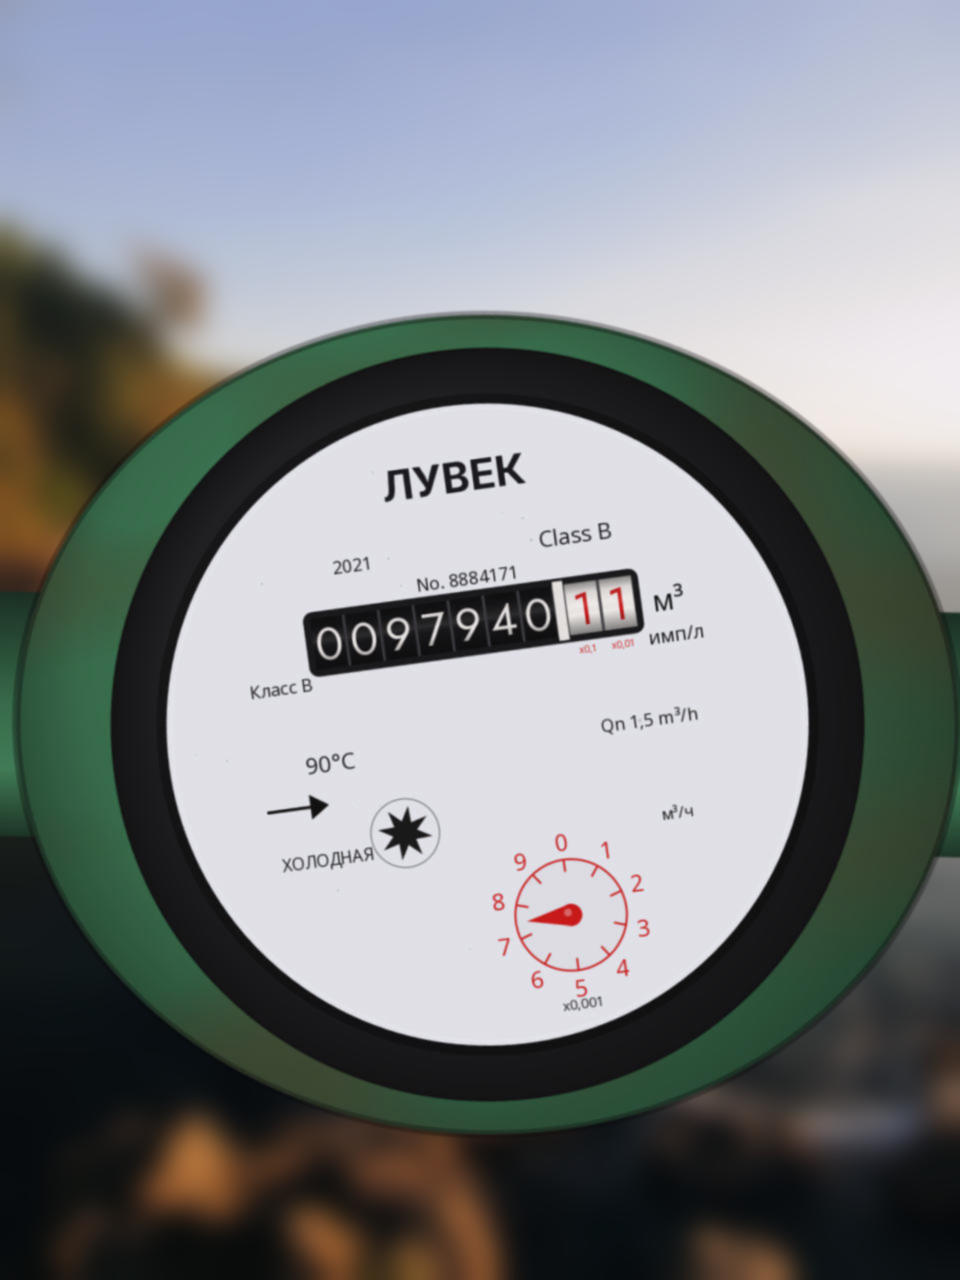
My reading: 97940.117 (m³)
